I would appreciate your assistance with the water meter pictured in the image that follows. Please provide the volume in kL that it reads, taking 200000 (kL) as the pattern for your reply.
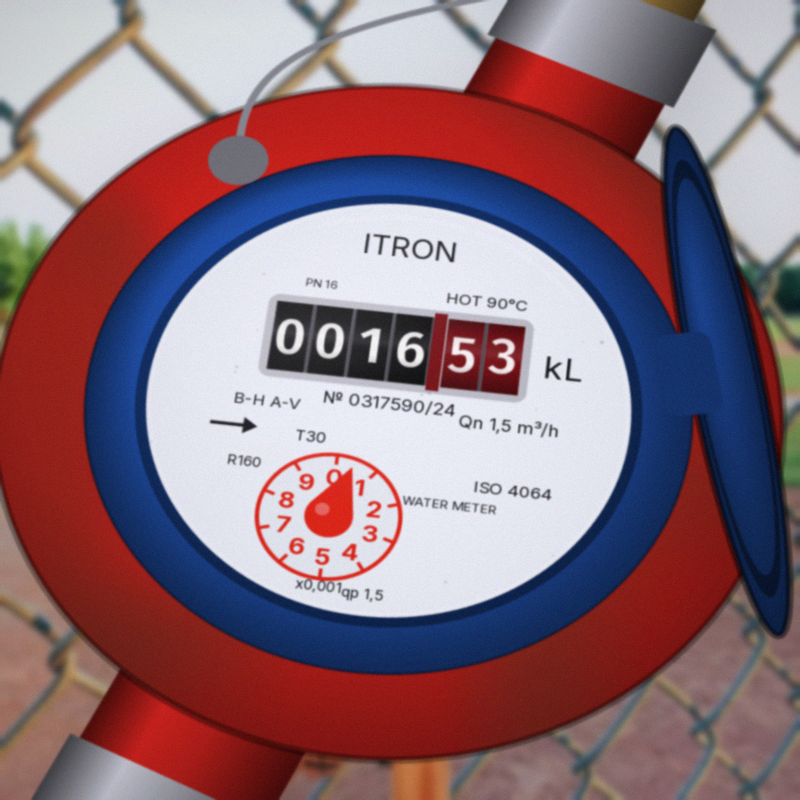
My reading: 16.530 (kL)
